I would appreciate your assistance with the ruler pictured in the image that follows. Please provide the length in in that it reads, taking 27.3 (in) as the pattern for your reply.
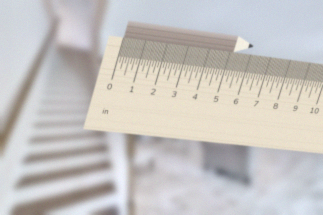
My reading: 6 (in)
